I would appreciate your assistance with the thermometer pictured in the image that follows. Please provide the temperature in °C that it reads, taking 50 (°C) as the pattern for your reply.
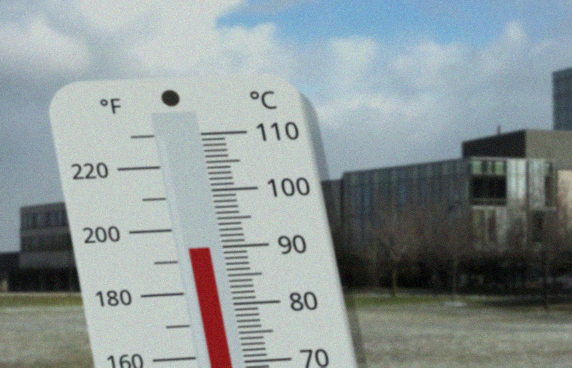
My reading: 90 (°C)
